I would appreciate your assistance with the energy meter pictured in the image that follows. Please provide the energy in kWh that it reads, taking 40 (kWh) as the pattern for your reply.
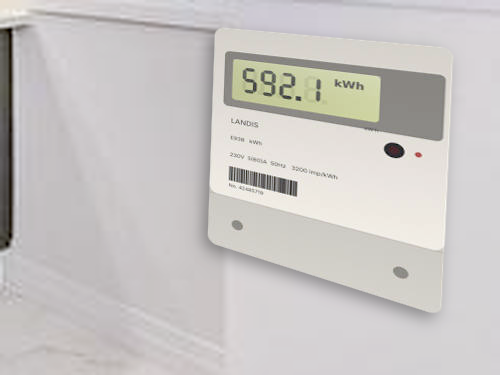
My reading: 592.1 (kWh)
